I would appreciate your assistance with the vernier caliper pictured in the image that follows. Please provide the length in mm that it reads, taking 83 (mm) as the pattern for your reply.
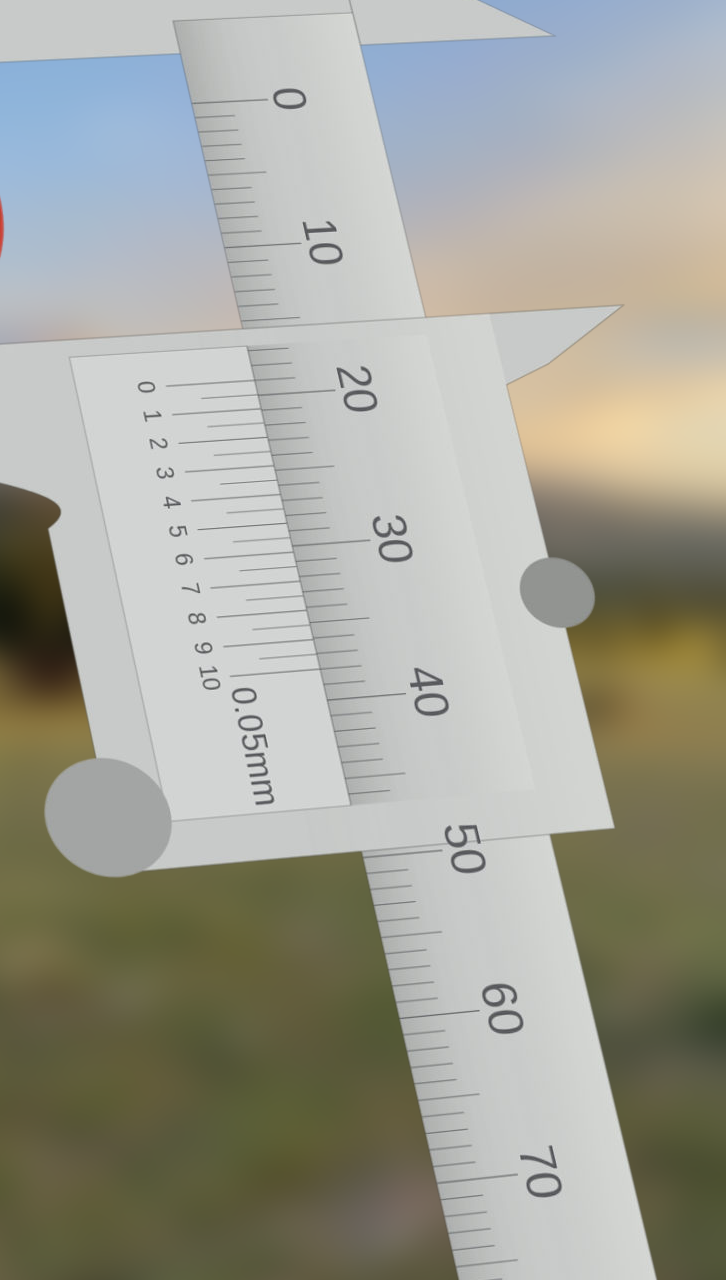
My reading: 19.0 (mm)
